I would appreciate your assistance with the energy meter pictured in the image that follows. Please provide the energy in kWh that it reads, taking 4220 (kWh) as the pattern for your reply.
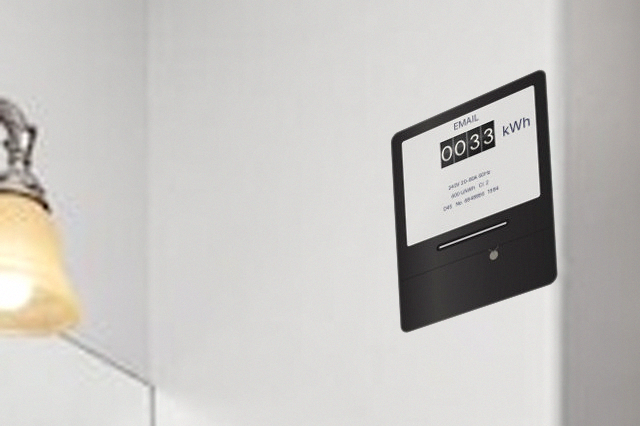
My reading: 33 (kWh)
